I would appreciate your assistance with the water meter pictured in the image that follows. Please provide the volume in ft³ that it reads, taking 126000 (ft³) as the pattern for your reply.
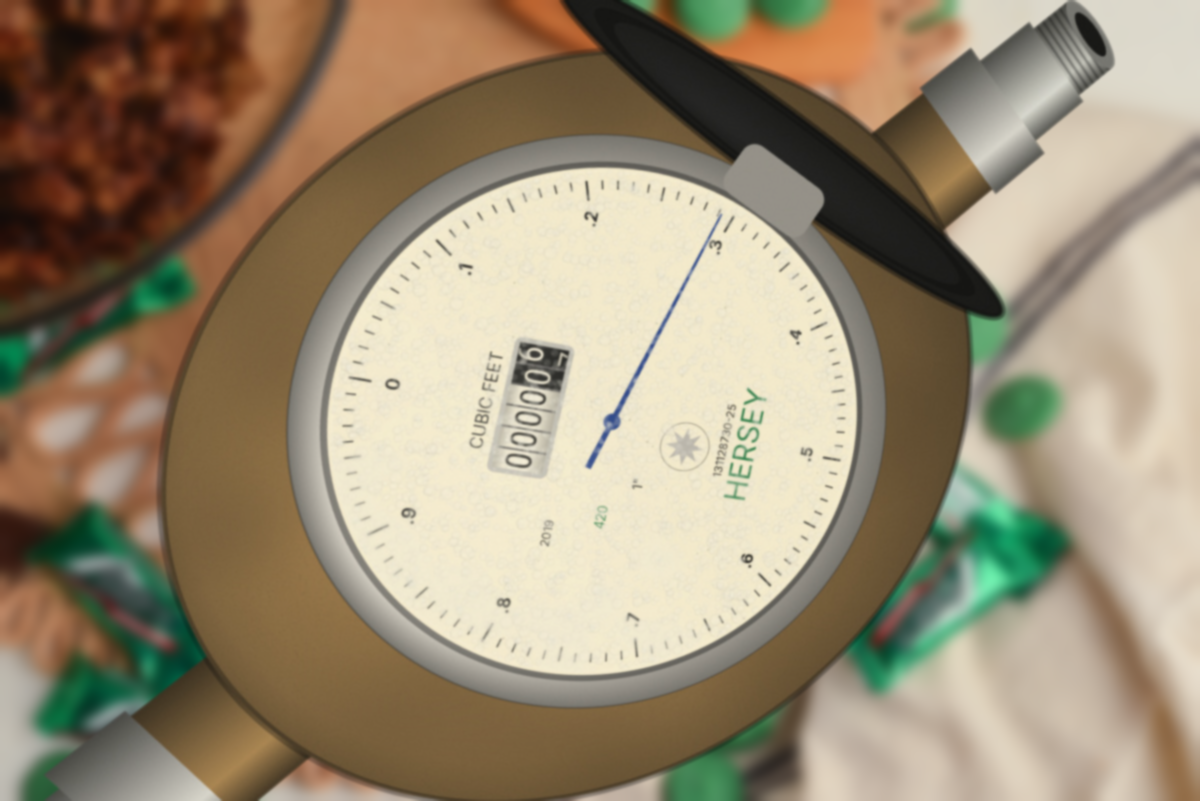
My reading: 6.29 (ft³)
